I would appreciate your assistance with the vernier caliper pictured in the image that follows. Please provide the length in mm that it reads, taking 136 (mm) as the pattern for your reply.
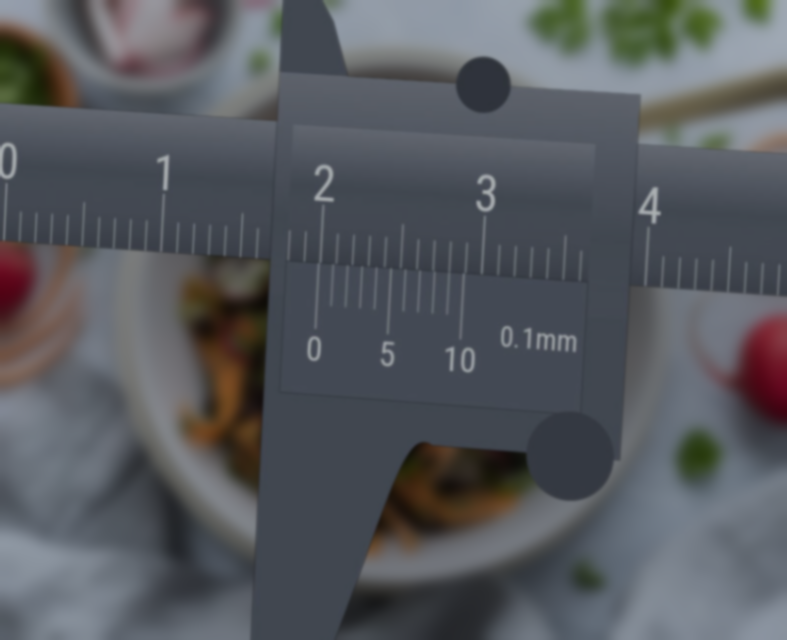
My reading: 19.9 (mm)
